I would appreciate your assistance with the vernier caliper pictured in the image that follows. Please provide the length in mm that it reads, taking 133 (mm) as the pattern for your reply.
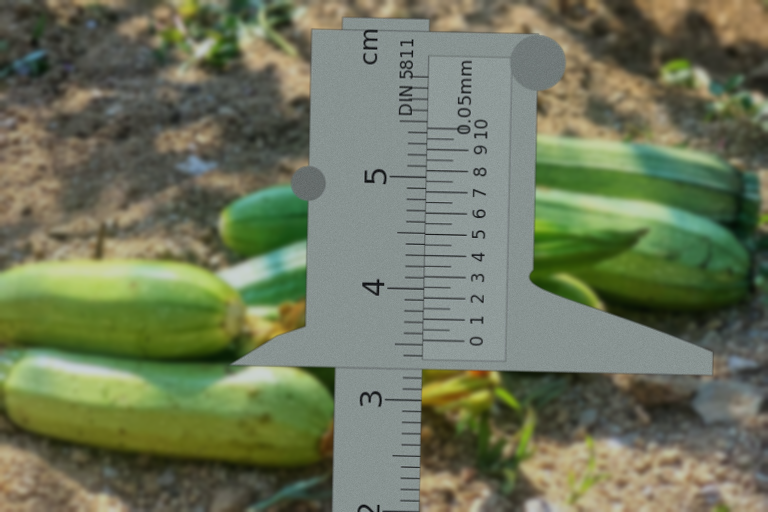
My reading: 35.4 (mm)
